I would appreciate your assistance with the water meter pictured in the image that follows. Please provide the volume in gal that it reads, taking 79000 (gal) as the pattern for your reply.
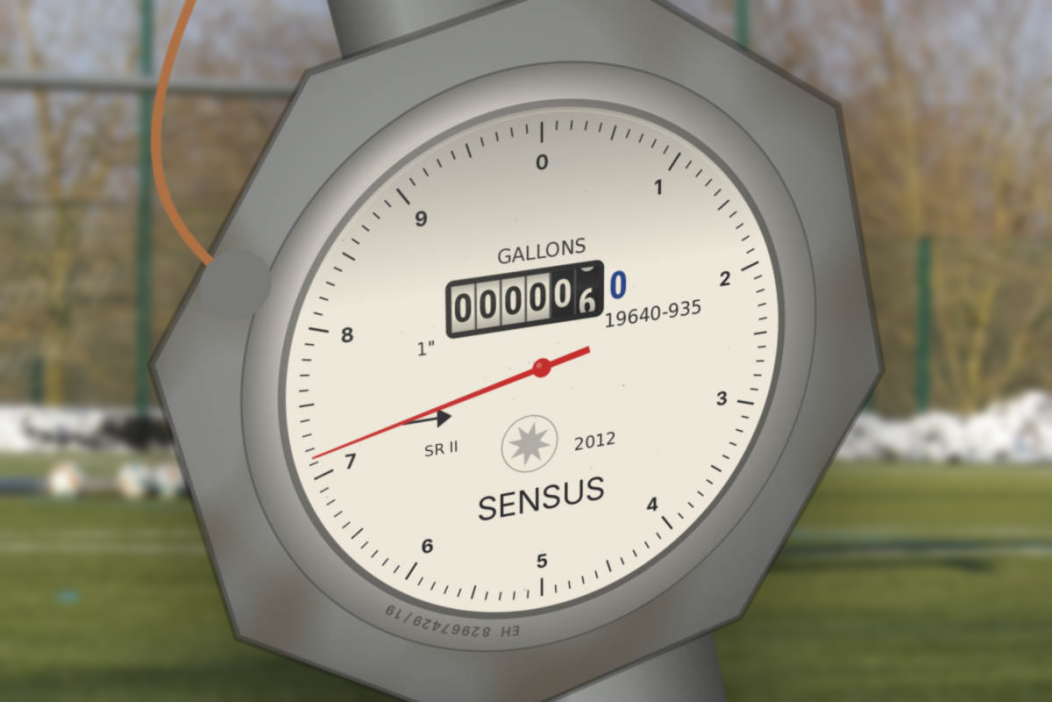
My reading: 57.1 (gal)
